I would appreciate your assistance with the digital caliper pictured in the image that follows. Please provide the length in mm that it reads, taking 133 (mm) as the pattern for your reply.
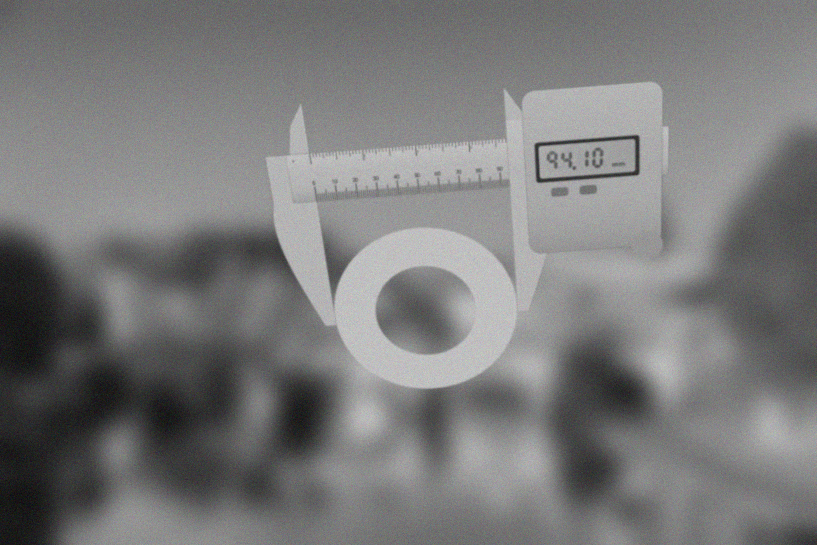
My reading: 94.10 (mm)
